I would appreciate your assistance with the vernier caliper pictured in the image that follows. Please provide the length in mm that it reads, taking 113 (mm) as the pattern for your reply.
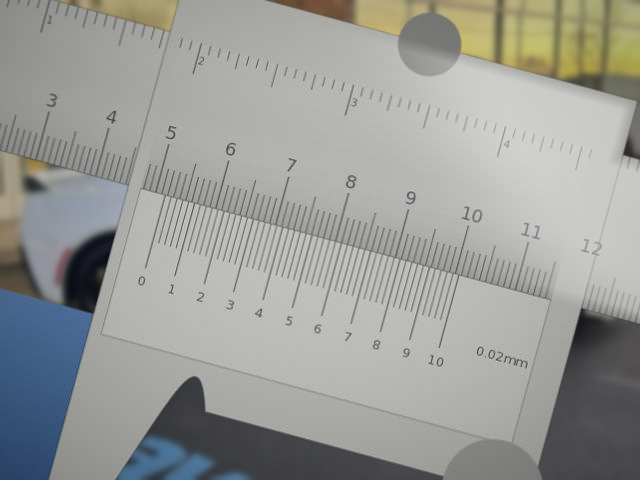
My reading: 51.6 (mm)
